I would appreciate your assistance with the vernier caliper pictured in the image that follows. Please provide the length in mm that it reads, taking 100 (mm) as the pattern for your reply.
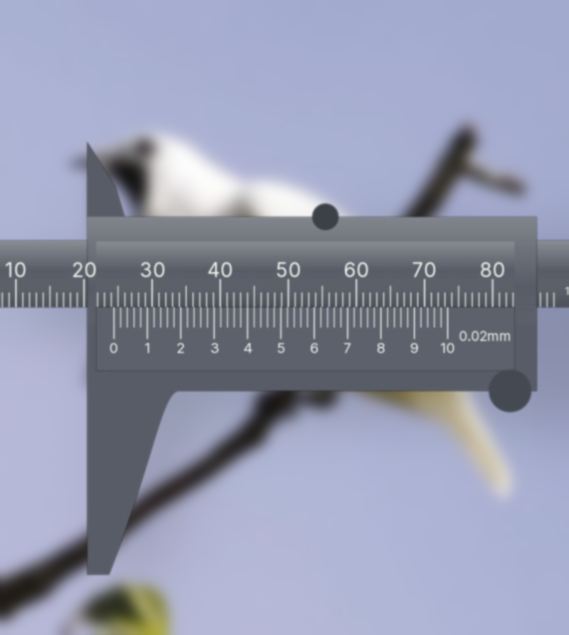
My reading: 24.4 (mm)
